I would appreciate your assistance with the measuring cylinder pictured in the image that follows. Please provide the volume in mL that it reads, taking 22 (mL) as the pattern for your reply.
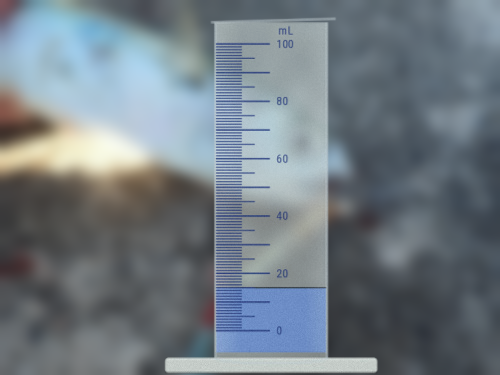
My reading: 15 (mL)
